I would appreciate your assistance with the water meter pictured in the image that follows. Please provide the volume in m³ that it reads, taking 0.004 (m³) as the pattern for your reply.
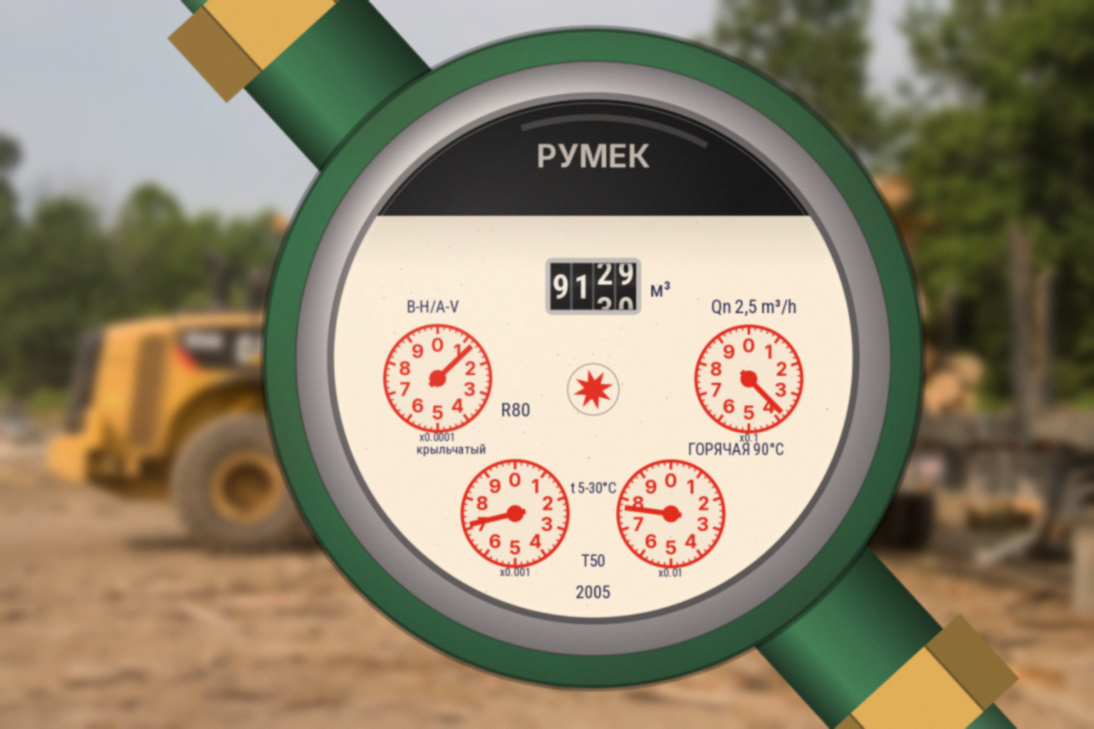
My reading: 9129.3771 (m³)
